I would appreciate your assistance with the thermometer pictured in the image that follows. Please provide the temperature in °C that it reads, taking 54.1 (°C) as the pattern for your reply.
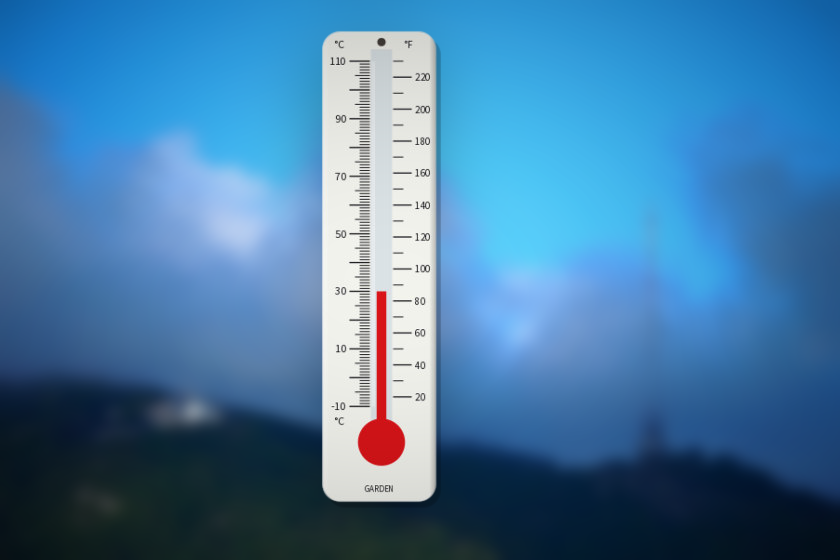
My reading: 30 (°C)
